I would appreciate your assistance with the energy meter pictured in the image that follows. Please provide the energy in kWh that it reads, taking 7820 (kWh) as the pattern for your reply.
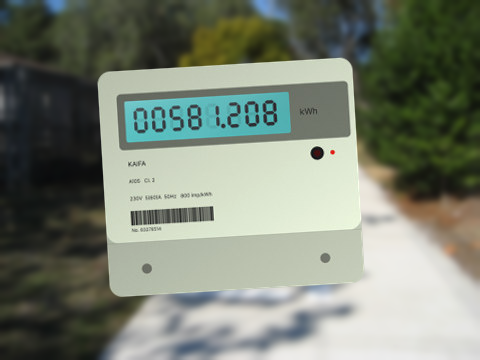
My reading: 581.208 (kWh)
